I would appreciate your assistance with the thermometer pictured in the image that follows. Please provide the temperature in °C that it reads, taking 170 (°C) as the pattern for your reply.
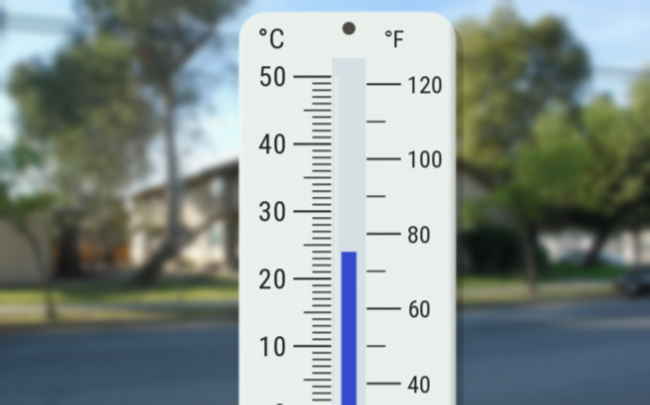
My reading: 24 (°C)
